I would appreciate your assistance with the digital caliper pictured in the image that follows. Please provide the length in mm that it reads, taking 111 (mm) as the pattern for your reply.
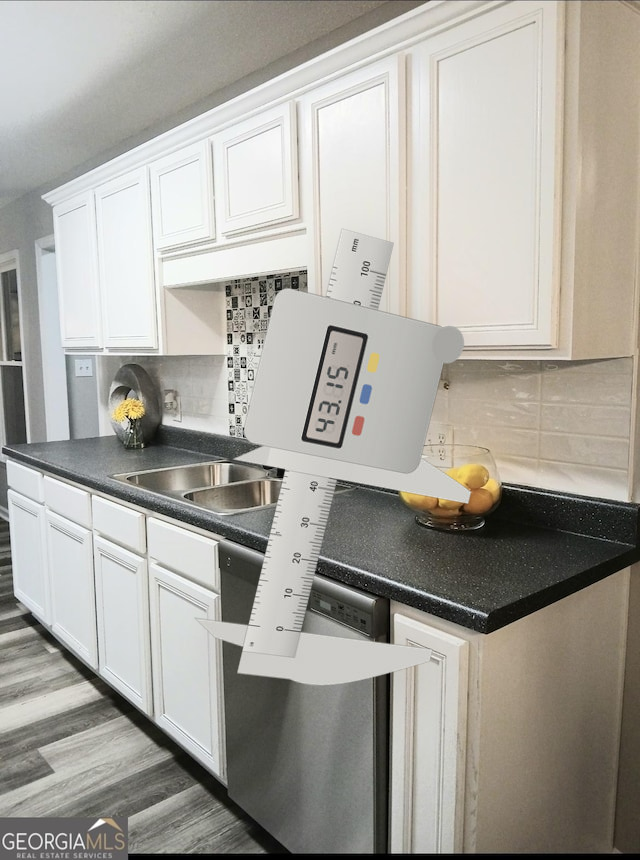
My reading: 43.15 (mm)
